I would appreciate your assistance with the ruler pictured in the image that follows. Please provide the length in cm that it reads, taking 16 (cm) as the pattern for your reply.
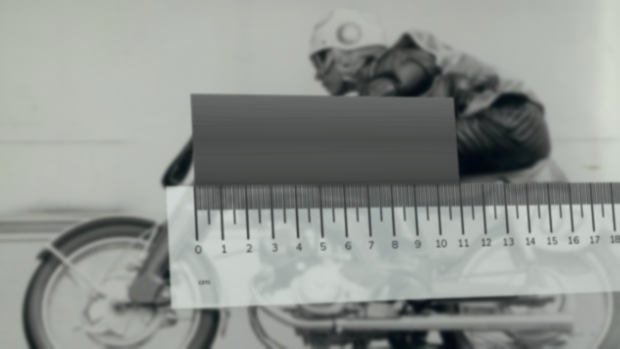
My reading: 11 (cm)
